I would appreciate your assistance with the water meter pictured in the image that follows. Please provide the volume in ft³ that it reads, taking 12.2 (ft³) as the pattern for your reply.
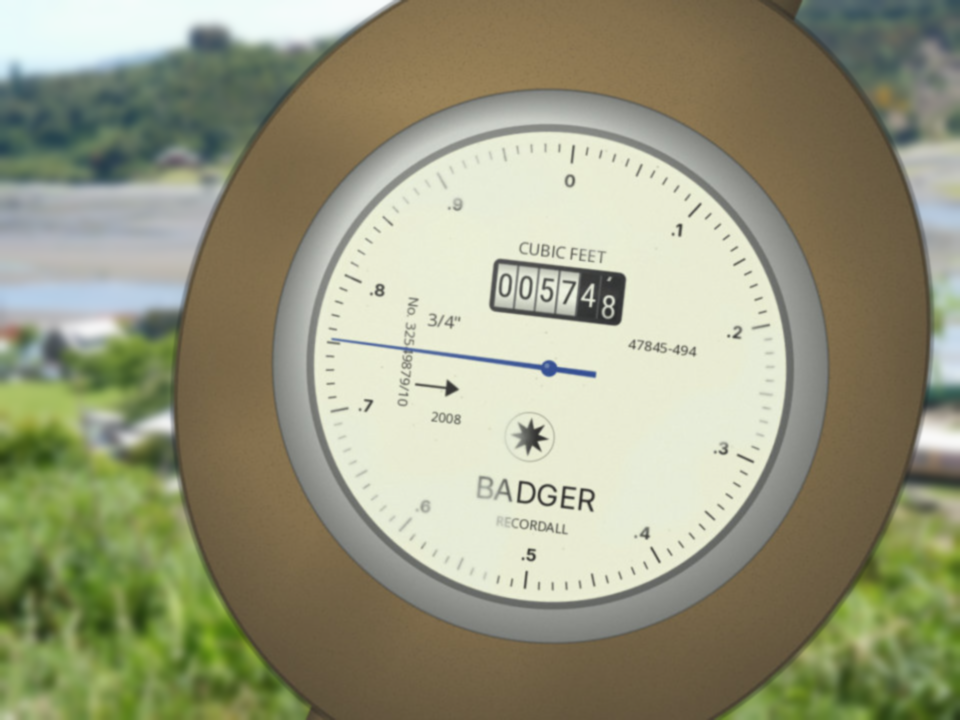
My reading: 5747.75 (ft³)
